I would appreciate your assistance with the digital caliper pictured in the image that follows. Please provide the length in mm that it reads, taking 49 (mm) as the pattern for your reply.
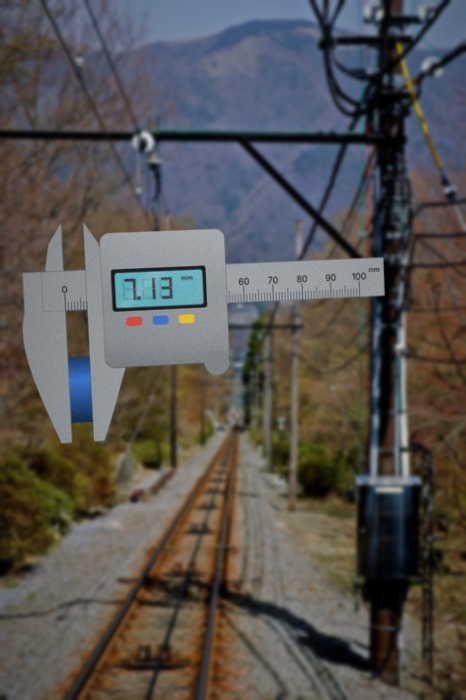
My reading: 7.13 (mm)
